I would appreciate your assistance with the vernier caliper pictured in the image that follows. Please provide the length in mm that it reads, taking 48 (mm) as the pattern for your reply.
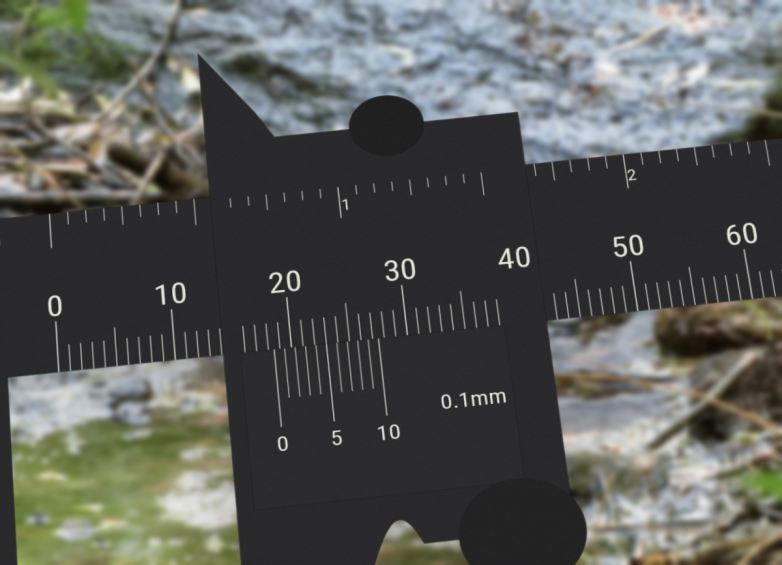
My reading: 18.5 (mm)
